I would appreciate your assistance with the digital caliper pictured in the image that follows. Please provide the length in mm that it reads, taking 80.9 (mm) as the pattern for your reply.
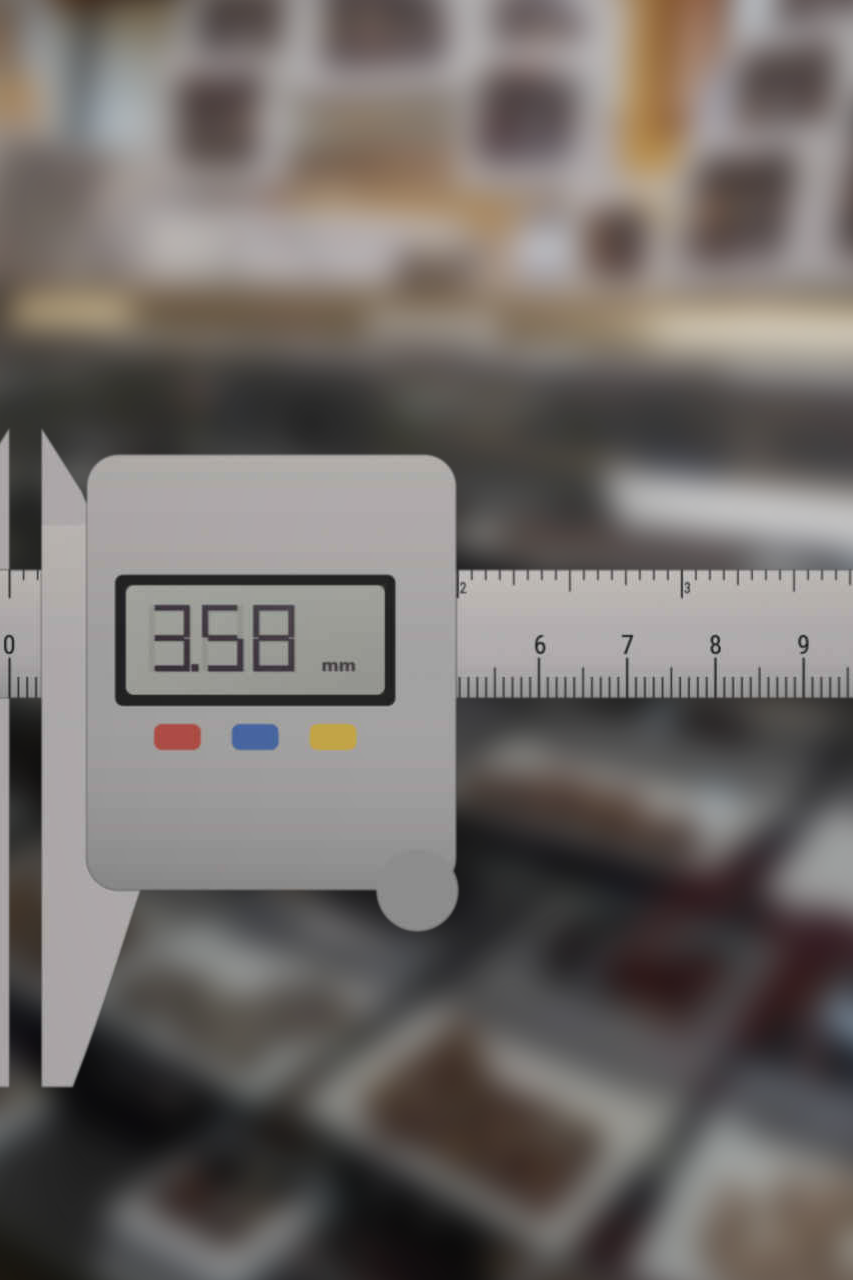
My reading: 3.58 (mm)
